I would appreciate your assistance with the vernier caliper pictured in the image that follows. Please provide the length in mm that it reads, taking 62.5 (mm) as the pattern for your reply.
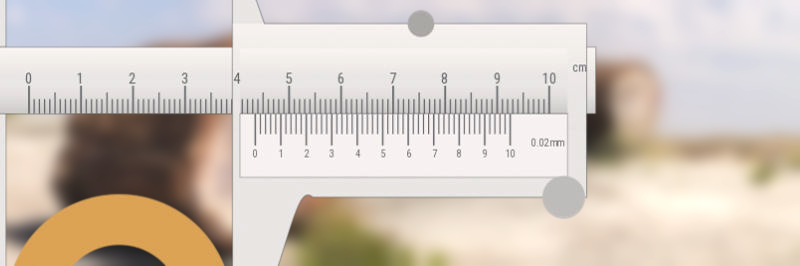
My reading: 43.5 (mm)
